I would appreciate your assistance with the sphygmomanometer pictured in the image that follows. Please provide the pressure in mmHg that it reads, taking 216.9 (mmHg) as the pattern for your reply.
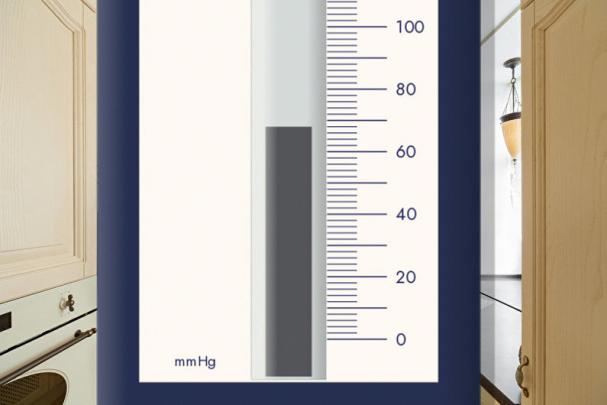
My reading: 68 (mmHg)
